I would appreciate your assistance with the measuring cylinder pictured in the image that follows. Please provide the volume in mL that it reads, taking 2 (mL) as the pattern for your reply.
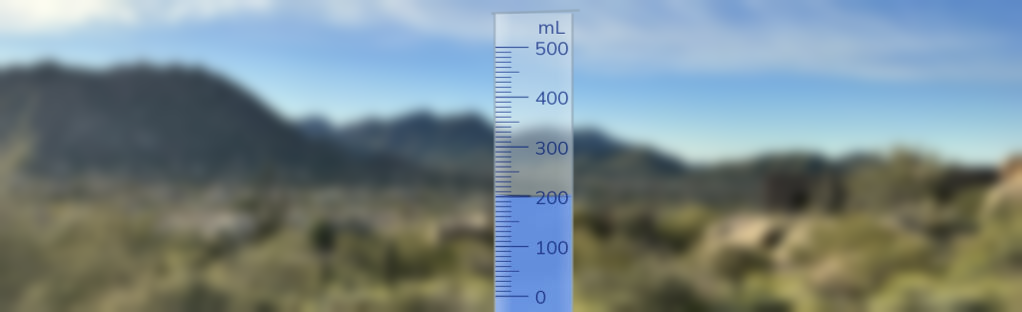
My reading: 200 (mL)
